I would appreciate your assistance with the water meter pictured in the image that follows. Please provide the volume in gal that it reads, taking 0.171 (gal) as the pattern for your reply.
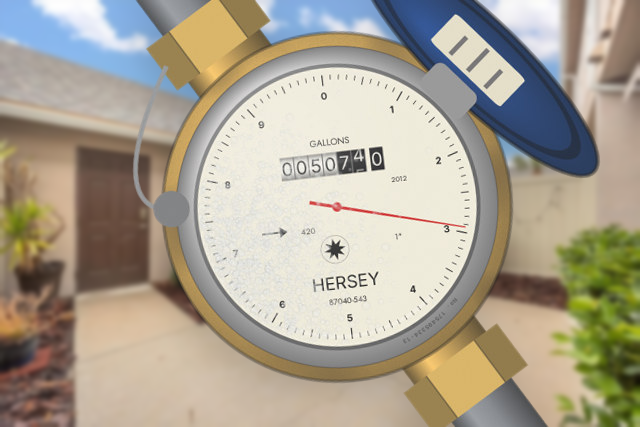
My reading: 50742.9 (gal)
